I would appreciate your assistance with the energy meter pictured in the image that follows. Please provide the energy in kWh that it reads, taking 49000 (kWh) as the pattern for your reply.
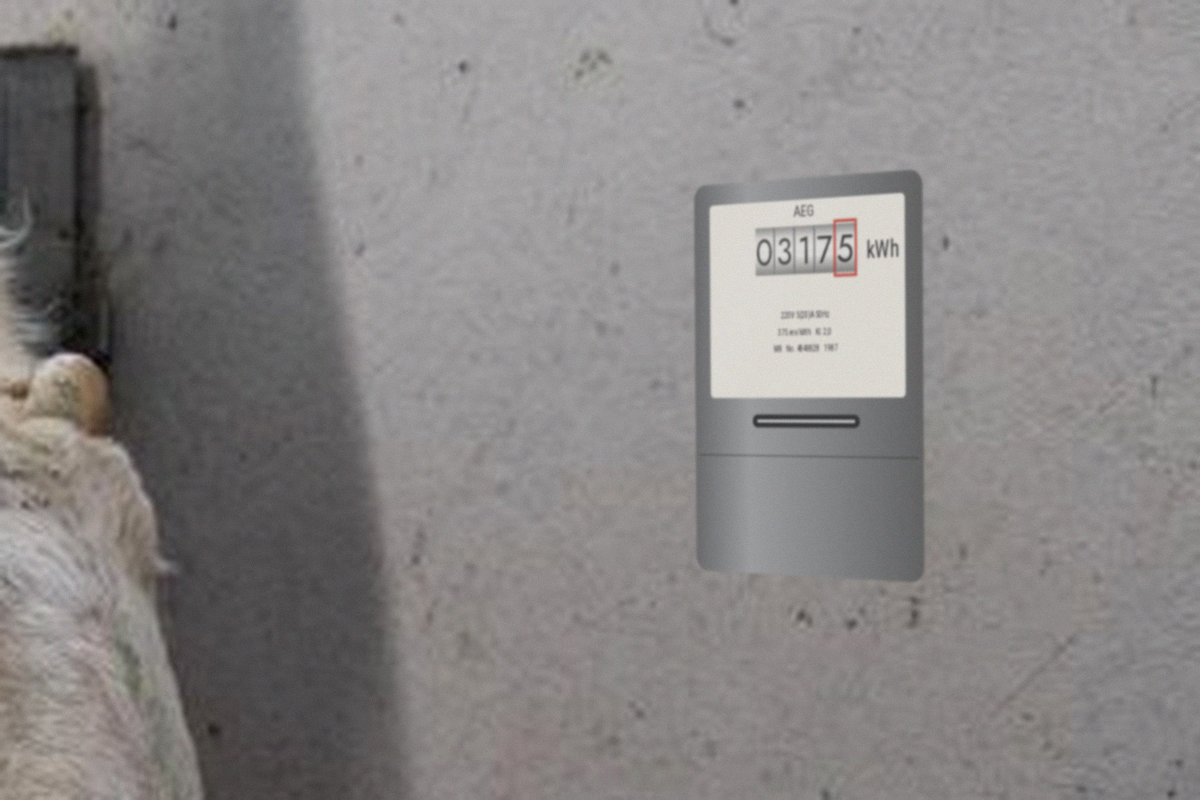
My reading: 317.5 (kWh)
